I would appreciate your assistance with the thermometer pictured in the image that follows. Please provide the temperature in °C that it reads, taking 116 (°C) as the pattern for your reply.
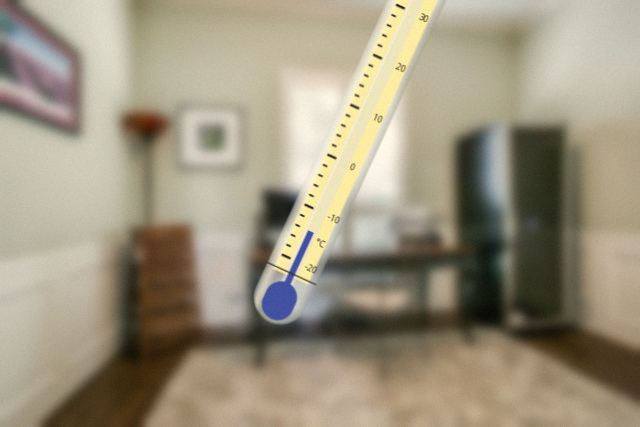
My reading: -14 (°C)
